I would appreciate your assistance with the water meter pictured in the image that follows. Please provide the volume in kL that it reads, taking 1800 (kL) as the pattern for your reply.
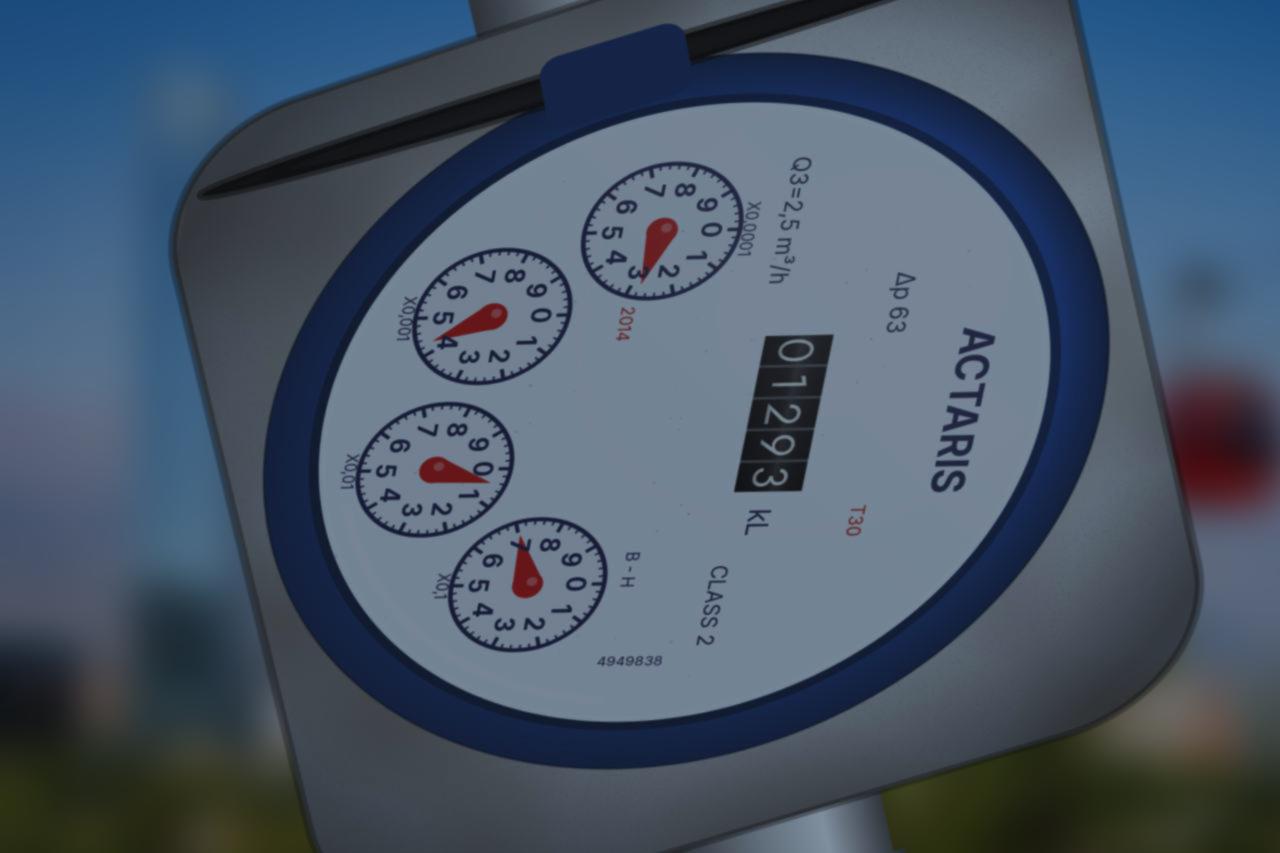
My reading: 1293.7042 (kL)
